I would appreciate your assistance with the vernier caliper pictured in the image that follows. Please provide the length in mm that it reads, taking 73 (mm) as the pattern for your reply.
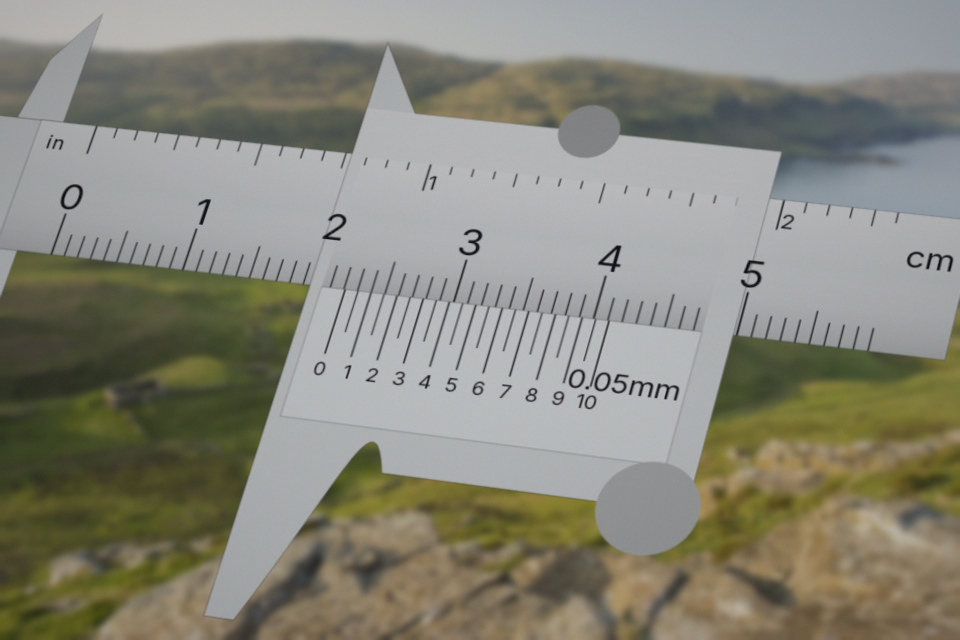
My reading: 22.1 (mm)
